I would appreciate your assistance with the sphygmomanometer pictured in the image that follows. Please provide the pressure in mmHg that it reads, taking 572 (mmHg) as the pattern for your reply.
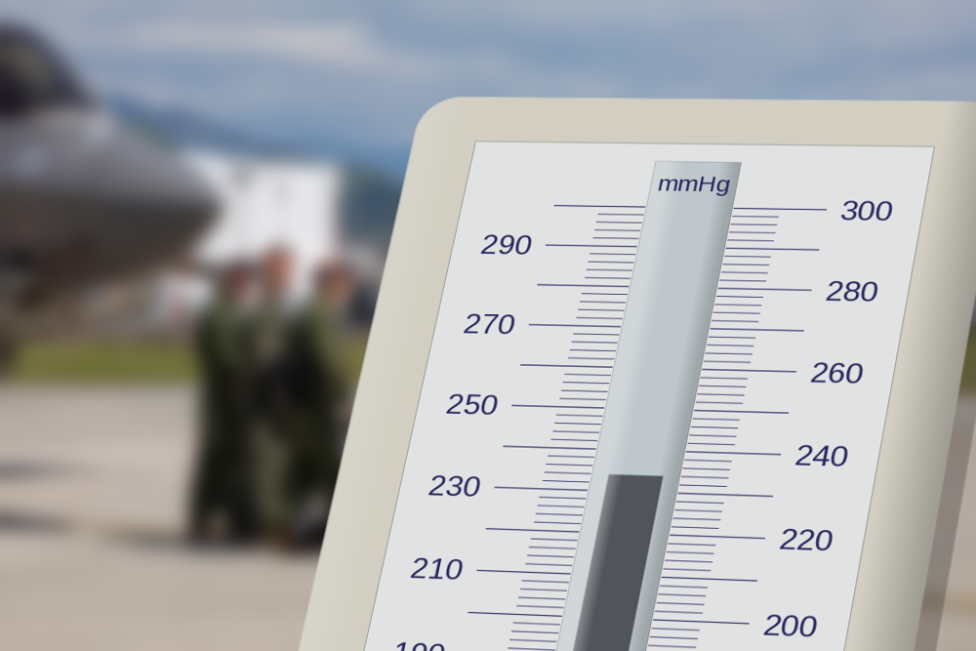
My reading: 234 (mmHg)
